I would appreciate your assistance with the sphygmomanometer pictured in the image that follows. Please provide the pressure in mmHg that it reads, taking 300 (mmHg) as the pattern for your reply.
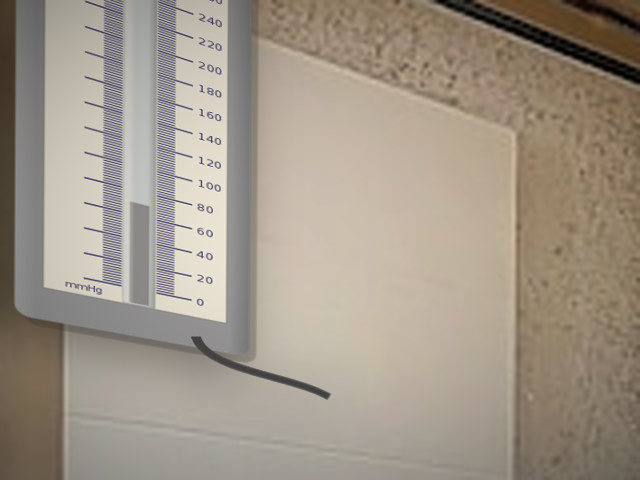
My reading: 70 (mmHg)
